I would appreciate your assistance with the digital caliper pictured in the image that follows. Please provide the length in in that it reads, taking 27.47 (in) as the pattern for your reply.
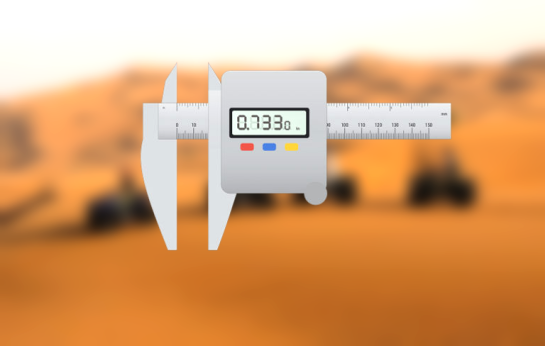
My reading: 0.7330 (in)
